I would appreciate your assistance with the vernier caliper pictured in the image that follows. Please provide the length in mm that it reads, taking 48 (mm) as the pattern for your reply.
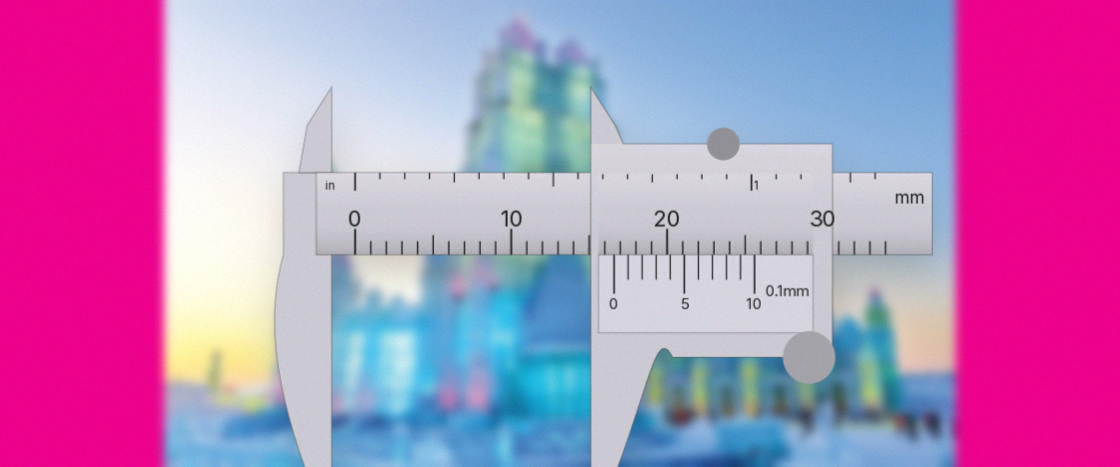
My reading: 16.6 (mm)
